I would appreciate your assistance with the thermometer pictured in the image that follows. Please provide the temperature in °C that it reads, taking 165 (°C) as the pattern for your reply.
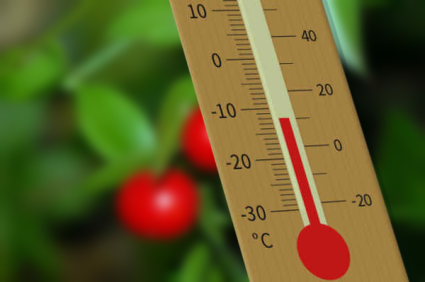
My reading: -12 (°C)
